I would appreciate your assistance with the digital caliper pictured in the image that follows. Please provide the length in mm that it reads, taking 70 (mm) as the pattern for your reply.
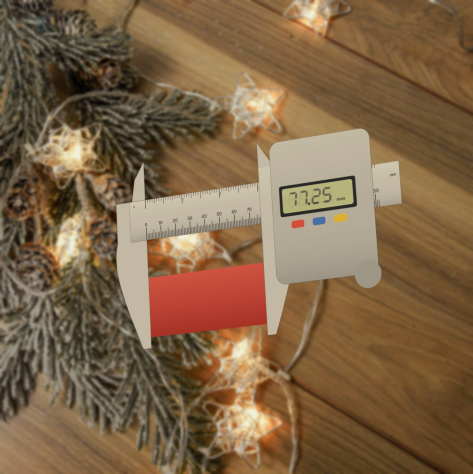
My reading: 77.25 (mm)
